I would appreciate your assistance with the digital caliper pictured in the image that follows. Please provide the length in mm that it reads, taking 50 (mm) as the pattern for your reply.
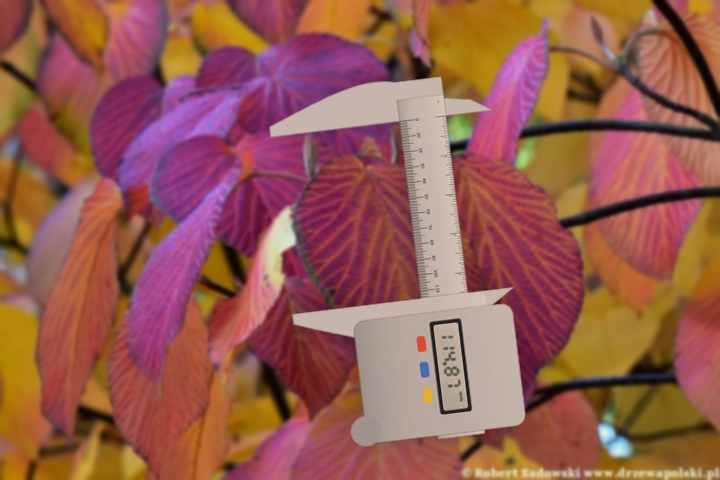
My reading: 114.87 (mm)
